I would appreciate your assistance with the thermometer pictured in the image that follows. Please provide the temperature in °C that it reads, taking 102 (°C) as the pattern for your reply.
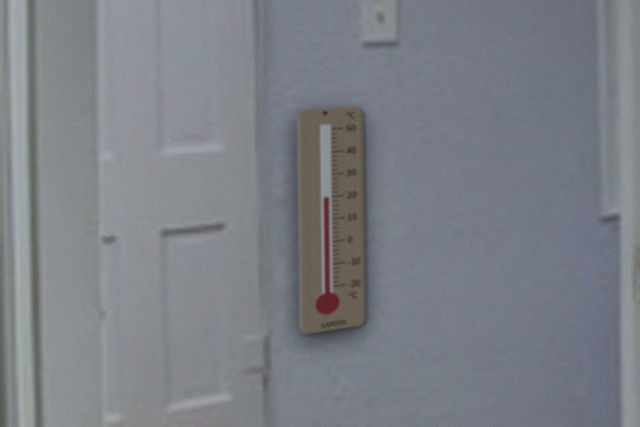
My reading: 20 (°C)
